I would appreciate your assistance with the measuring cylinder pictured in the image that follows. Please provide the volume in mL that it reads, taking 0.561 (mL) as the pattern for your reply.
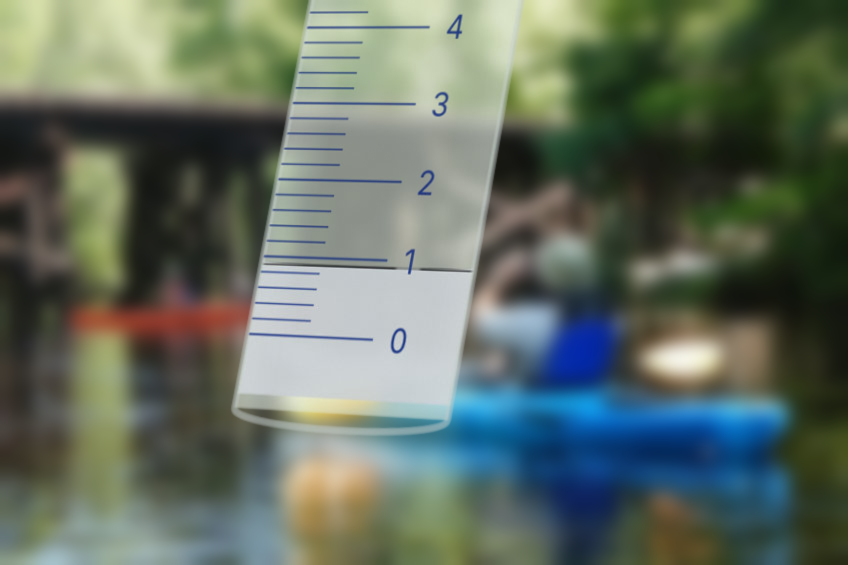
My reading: 0.9 (mL)
